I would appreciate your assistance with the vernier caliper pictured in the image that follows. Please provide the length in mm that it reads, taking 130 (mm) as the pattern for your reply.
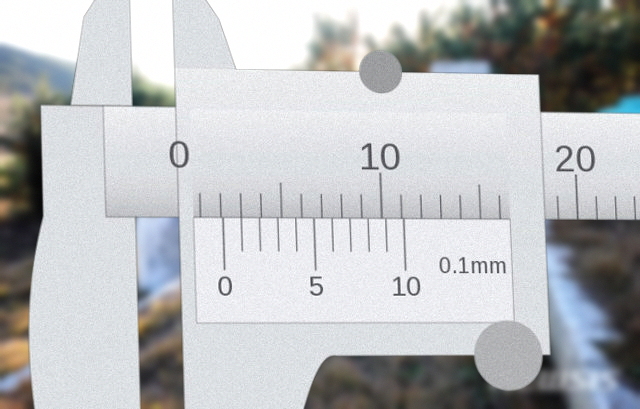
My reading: 2.1 (mm)
